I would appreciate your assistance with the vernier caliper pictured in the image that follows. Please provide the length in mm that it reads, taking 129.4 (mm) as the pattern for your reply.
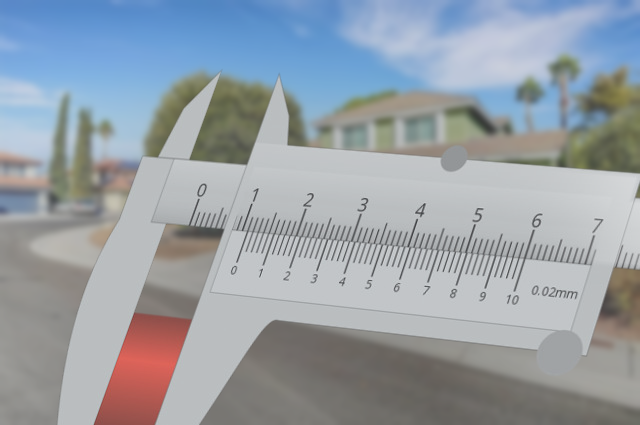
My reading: 11.0 (mm)
